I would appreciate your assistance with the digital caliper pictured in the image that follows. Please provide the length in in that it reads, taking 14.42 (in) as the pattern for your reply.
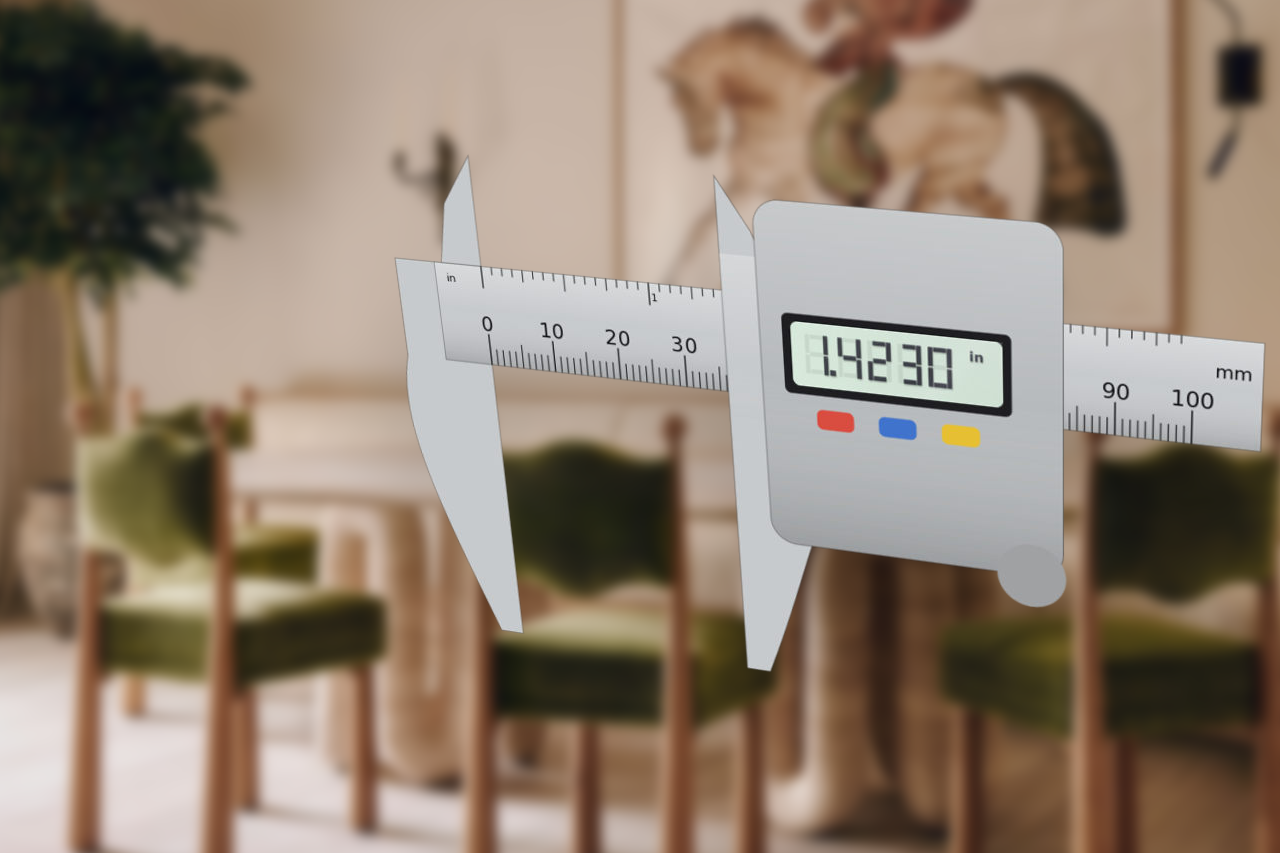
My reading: 1.4230 (in)
